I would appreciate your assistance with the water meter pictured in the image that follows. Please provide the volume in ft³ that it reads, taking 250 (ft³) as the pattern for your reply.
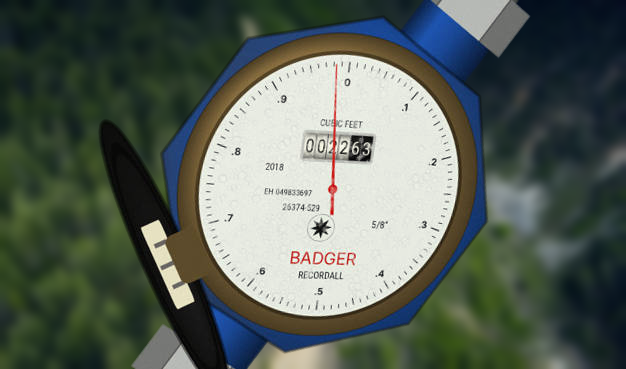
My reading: 2262.98 (ft³)
